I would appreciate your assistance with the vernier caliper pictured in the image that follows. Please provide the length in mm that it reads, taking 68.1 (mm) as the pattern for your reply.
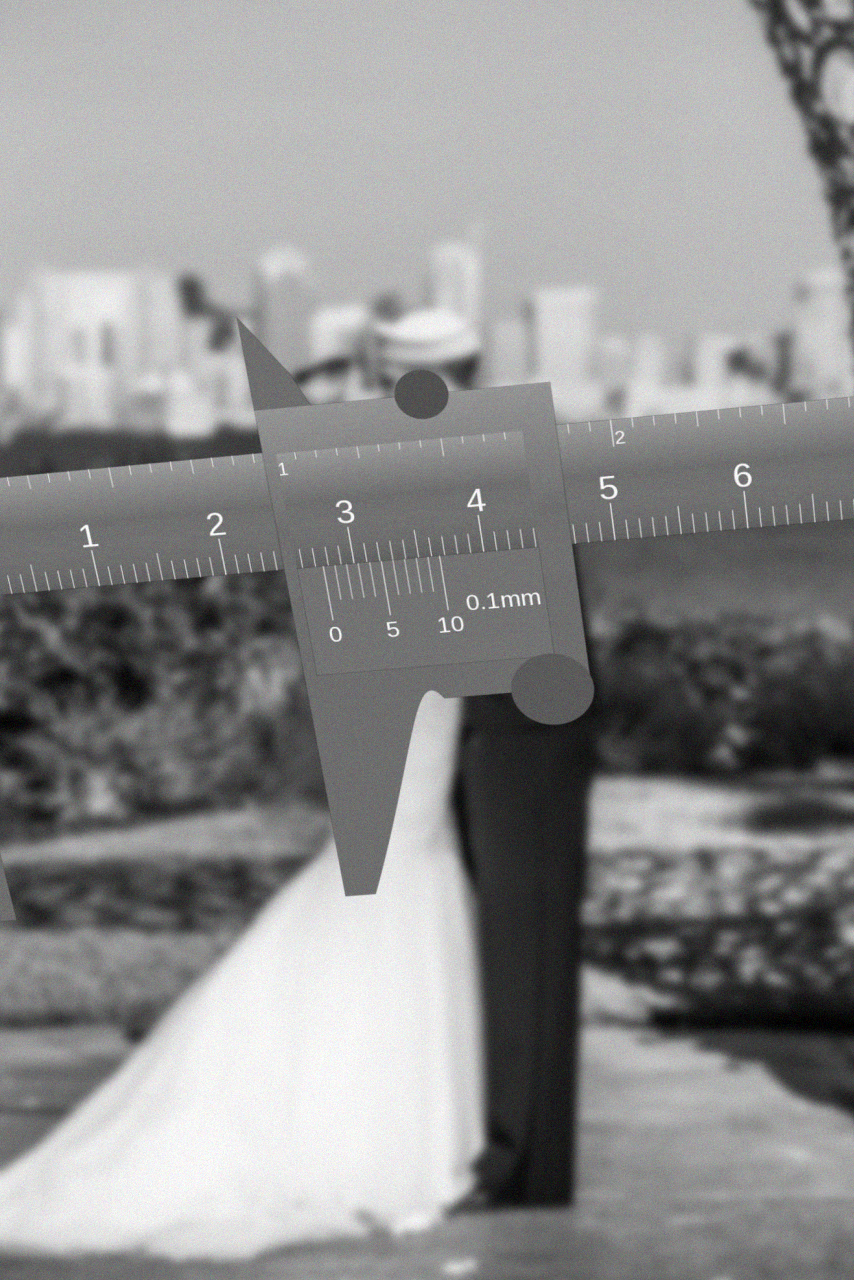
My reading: 27.6 (mm)
